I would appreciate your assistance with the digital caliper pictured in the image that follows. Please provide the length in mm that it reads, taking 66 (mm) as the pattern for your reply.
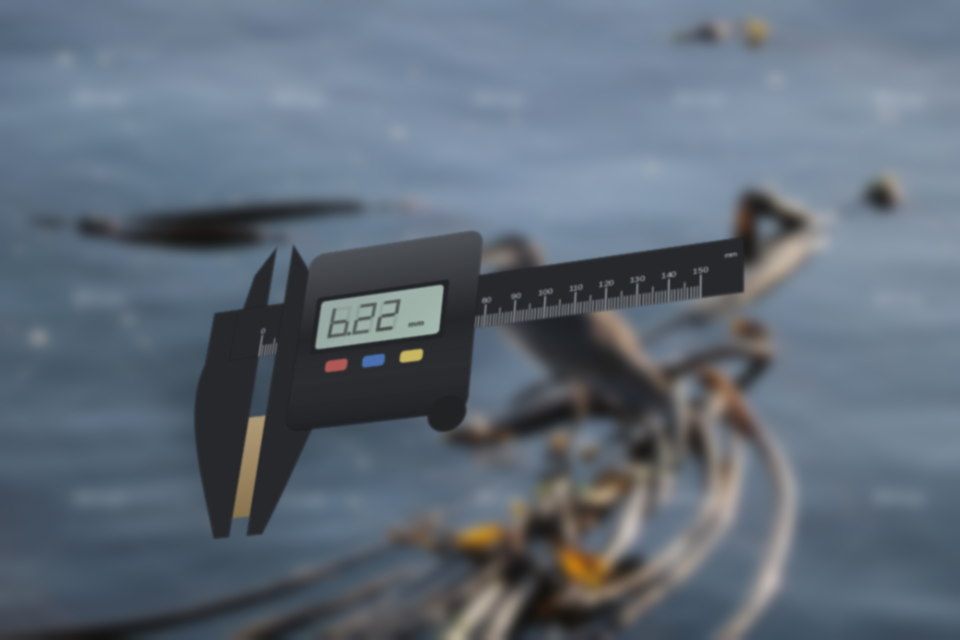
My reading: 6.22 (mm)
